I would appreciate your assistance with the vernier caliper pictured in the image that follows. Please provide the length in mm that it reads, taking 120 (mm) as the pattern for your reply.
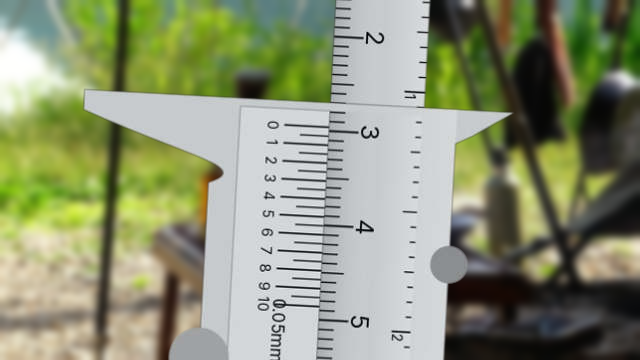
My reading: 29.6 (mm)
